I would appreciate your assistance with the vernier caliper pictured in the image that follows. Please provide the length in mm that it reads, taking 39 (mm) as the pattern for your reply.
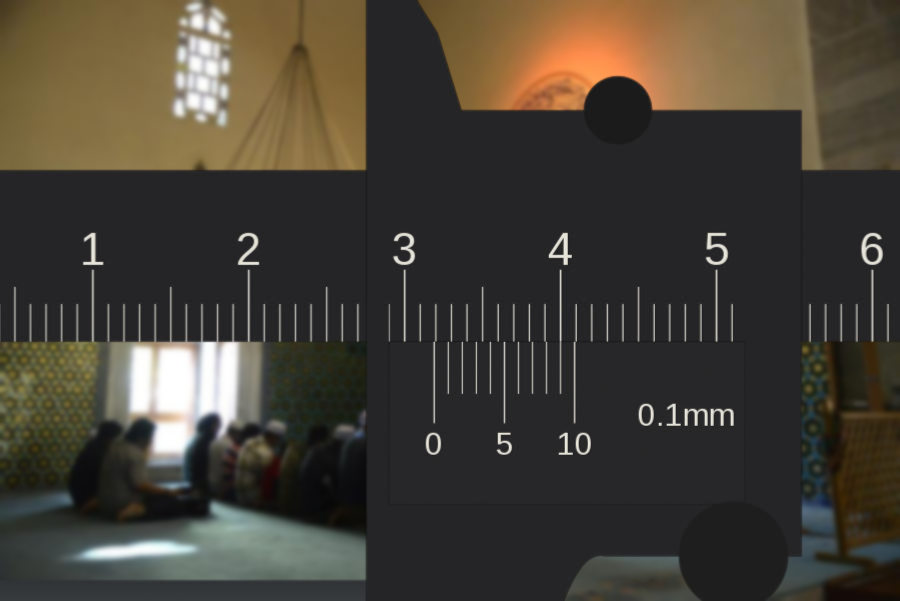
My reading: 31.9 (mm)
